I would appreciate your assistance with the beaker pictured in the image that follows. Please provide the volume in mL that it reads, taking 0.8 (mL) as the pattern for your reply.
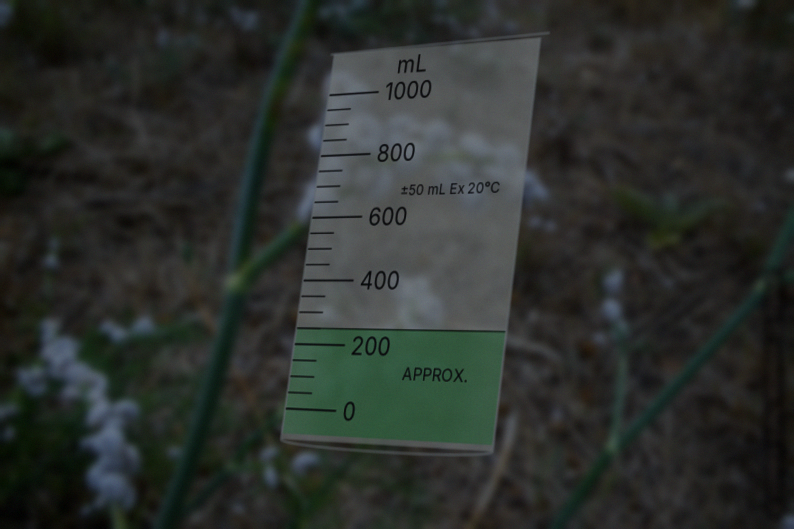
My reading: 250 (mL)
